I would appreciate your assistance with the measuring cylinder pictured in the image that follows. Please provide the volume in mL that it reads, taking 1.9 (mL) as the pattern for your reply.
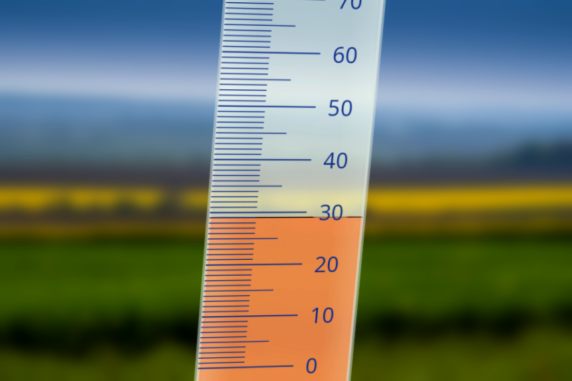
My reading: 29 (mL)
